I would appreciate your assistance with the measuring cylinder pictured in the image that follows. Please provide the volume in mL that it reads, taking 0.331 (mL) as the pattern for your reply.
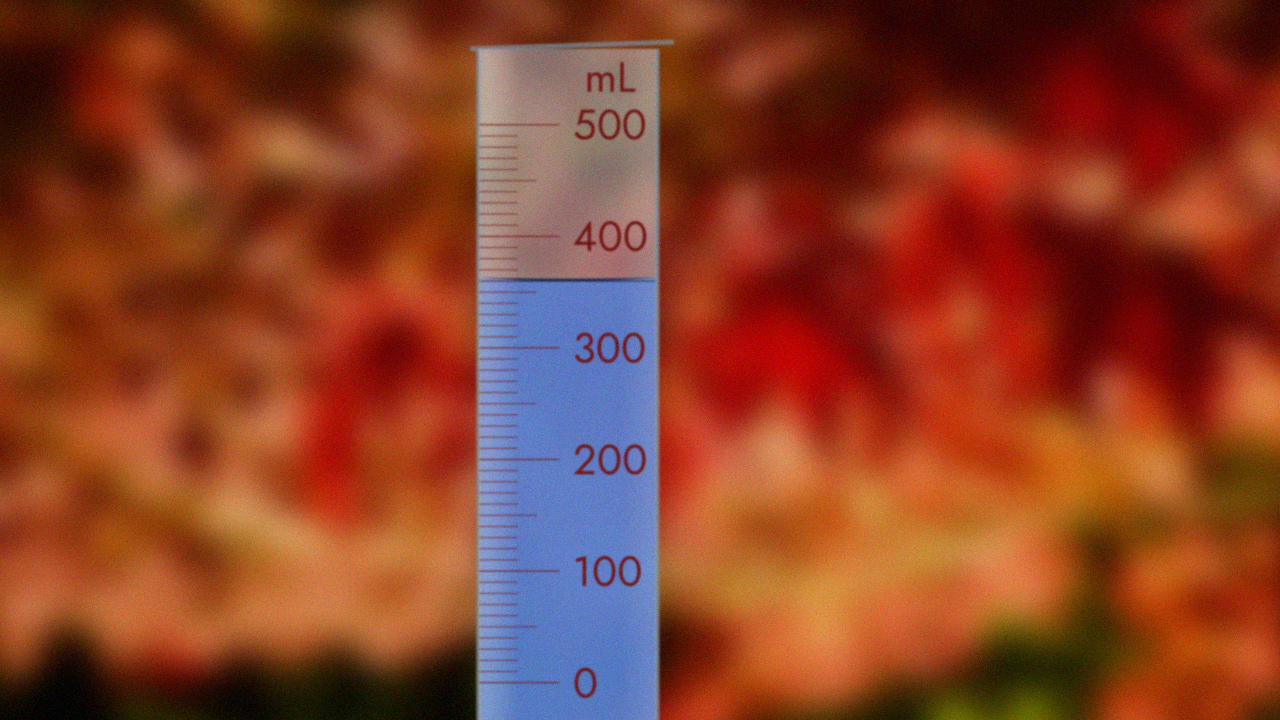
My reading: 360 (mL)
